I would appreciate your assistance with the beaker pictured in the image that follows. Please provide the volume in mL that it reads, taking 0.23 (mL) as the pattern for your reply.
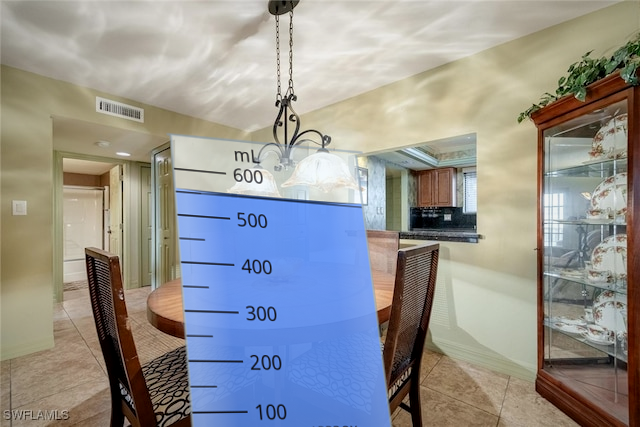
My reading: 550 (mL)
